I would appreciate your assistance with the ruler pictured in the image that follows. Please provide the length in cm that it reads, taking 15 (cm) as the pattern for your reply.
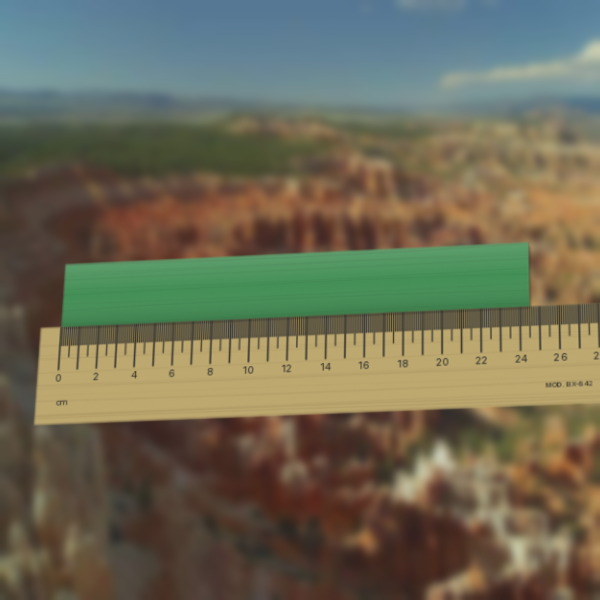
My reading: 24.5 (cm)
